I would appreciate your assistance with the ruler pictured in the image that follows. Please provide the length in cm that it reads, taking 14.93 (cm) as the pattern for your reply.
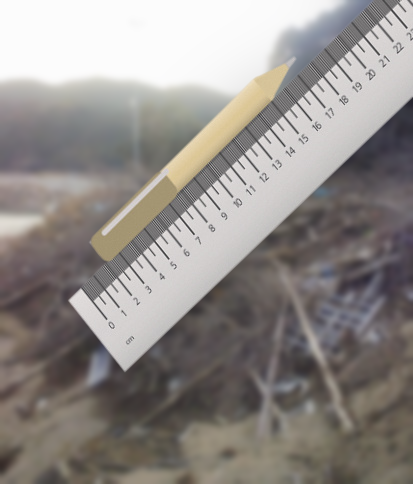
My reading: 15.5 (cm)
